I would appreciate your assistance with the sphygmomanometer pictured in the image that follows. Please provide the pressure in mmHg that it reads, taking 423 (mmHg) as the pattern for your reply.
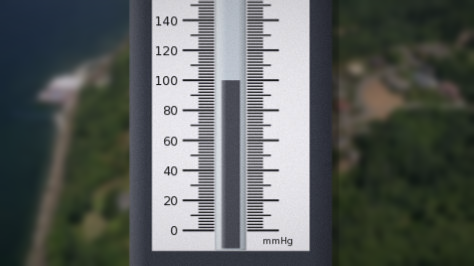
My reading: 100 (mmHg)
